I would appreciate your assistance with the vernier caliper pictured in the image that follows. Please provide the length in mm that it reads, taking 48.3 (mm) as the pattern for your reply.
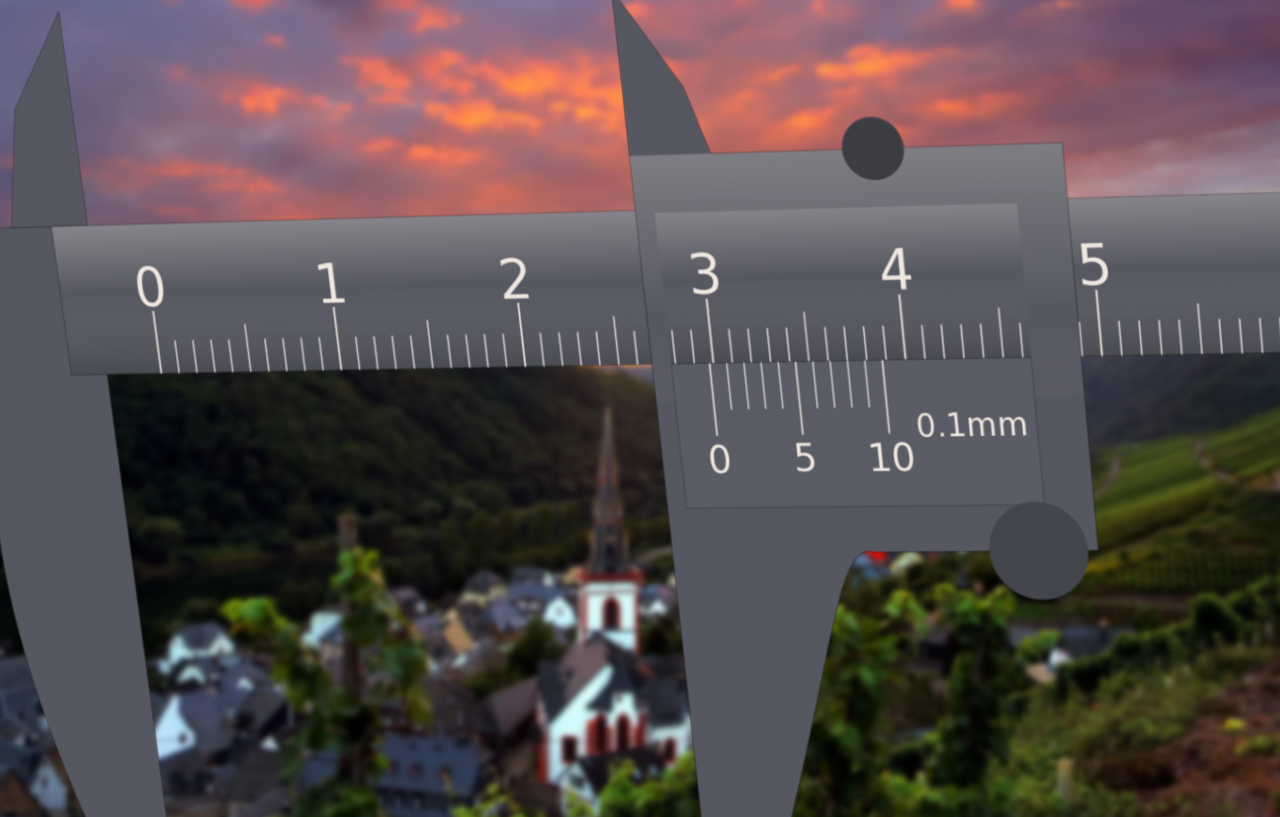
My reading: 29.8 (mm)
